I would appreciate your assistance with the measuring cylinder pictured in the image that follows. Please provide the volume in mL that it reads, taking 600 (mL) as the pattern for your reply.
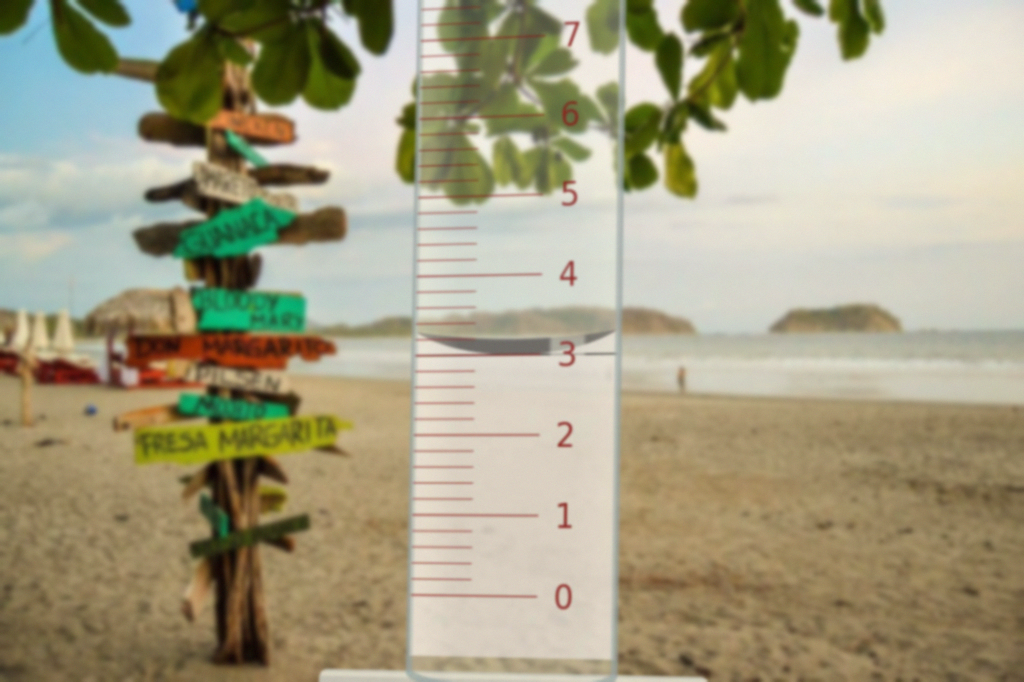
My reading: 3 (mL)
